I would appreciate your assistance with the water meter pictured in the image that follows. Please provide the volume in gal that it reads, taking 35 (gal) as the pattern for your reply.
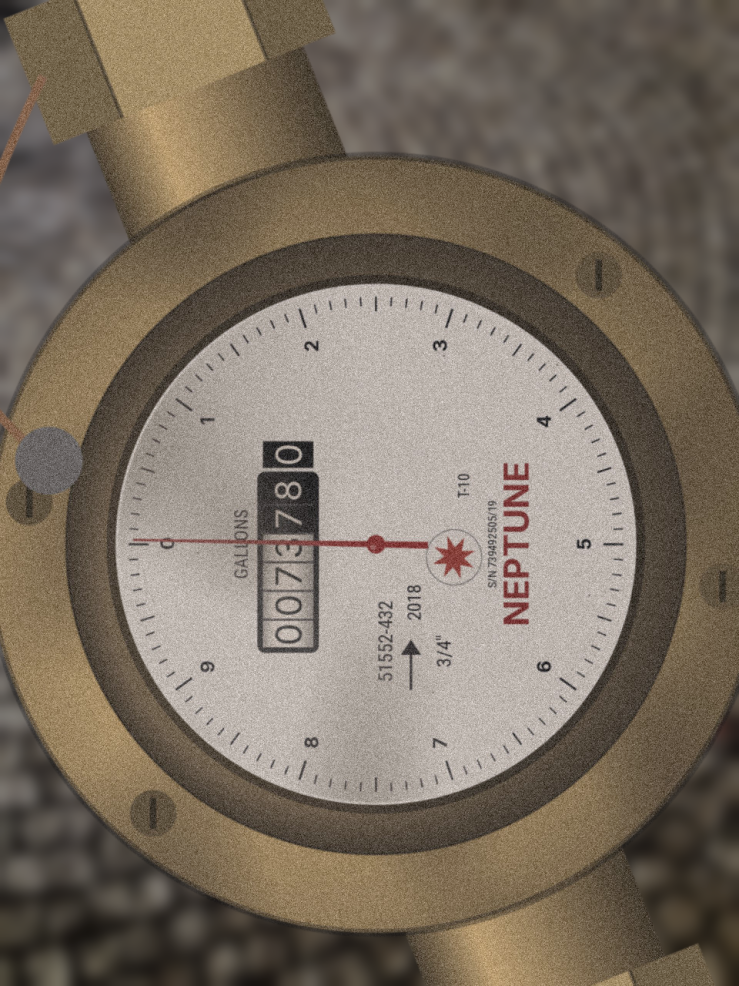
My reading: 73780.0 (gal)
